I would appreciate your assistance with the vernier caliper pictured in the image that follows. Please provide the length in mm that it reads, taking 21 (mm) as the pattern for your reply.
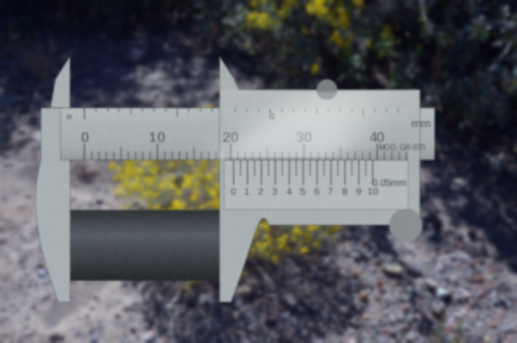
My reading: 20.4 (mm)
